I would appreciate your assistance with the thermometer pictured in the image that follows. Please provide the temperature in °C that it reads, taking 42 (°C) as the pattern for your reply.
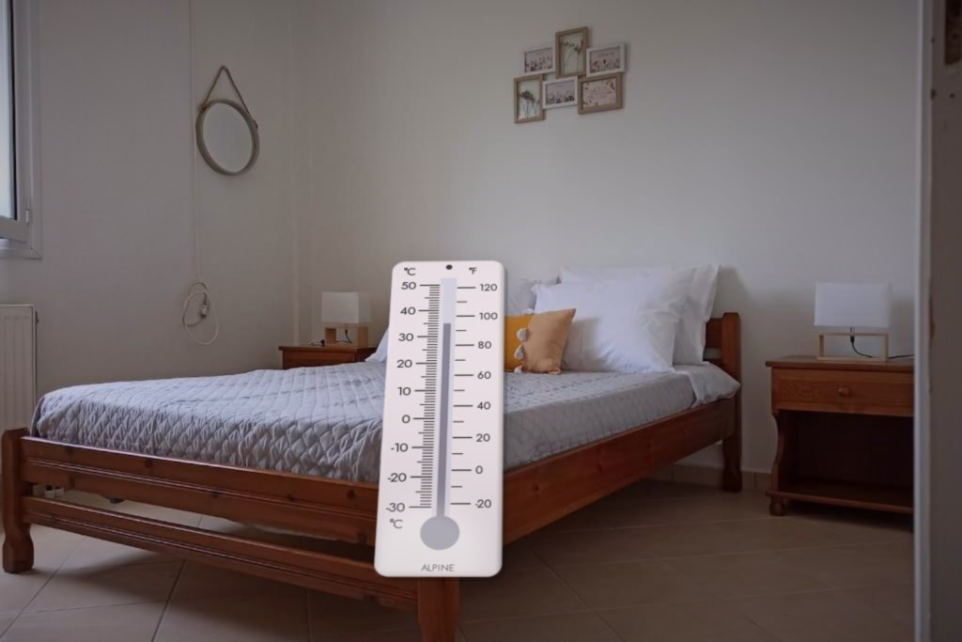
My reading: 35 (°C)
